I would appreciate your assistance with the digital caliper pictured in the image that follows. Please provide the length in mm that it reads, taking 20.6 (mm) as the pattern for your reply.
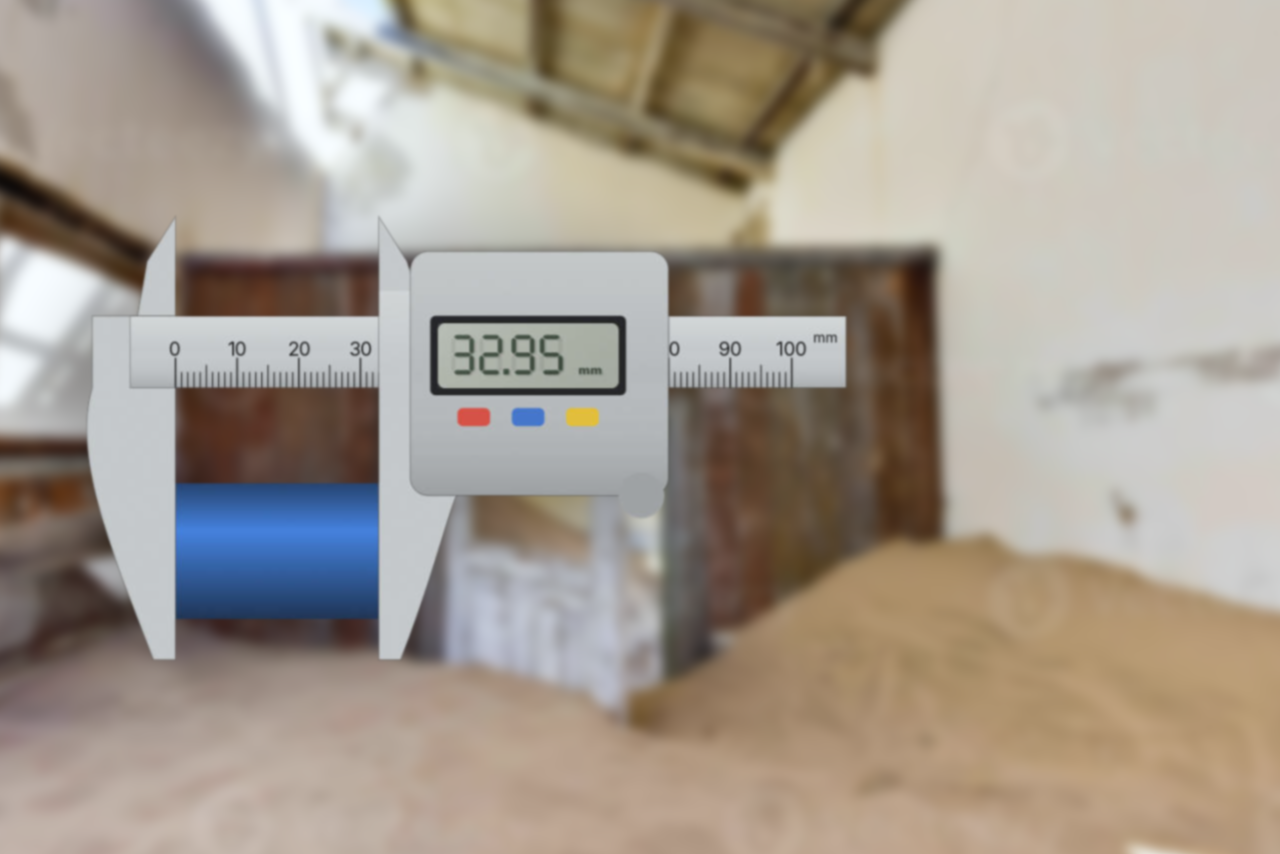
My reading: 32.95 (mm)
